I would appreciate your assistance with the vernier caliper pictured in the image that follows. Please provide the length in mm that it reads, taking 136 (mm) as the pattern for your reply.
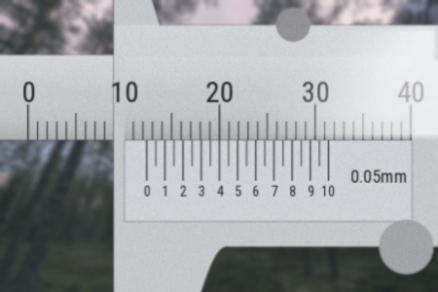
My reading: 12.4 (mm)
